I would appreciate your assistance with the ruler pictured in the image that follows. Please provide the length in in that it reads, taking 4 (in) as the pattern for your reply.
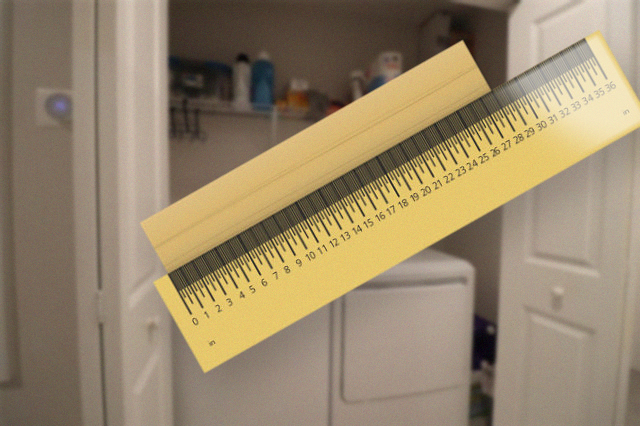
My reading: 28 (in)
